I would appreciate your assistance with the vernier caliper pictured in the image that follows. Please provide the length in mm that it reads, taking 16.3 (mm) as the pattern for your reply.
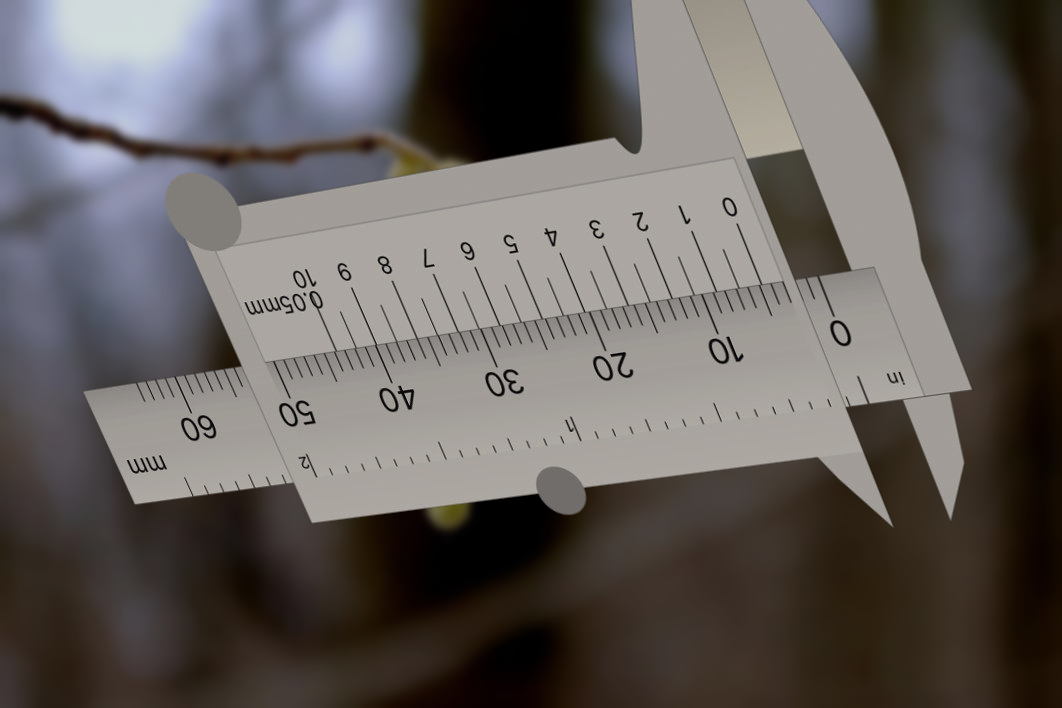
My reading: 4.8 (mm)
